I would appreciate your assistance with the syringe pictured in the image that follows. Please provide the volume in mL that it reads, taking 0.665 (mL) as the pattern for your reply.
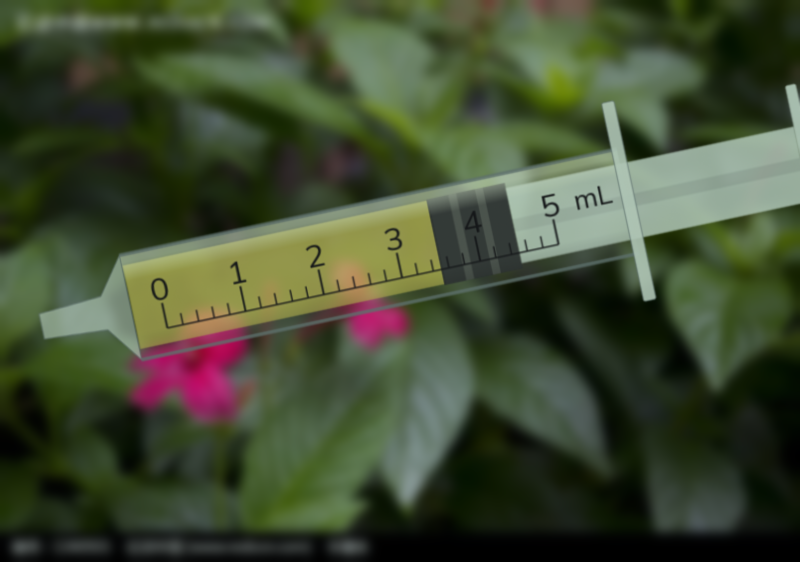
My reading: 3.5 (mL)
